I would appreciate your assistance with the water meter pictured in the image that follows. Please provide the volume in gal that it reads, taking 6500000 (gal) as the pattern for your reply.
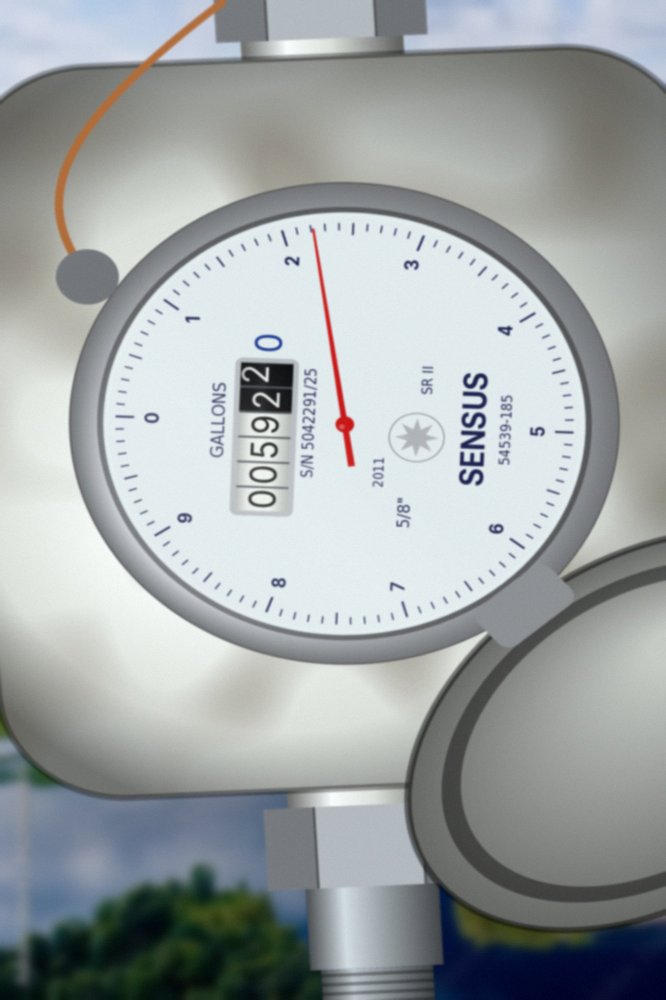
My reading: 59222.2 (gal)
